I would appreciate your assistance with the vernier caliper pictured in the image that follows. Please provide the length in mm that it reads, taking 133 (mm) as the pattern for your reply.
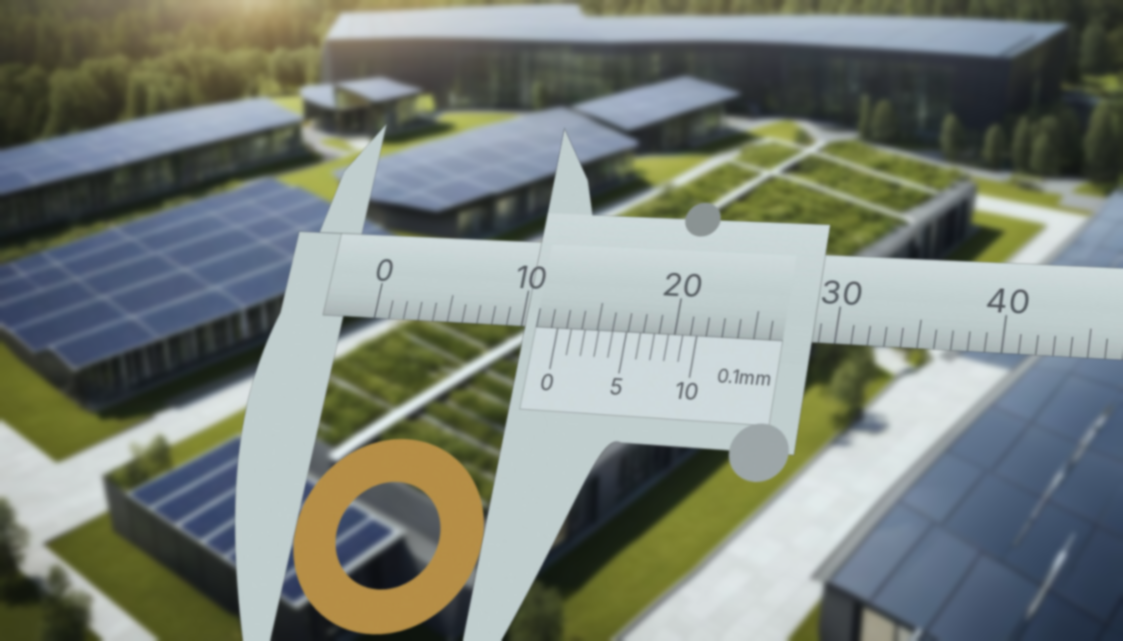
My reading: 12.4 (mm)
